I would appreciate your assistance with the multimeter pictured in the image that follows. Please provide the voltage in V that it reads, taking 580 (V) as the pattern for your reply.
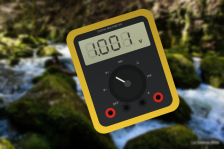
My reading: 1.001 (V)
